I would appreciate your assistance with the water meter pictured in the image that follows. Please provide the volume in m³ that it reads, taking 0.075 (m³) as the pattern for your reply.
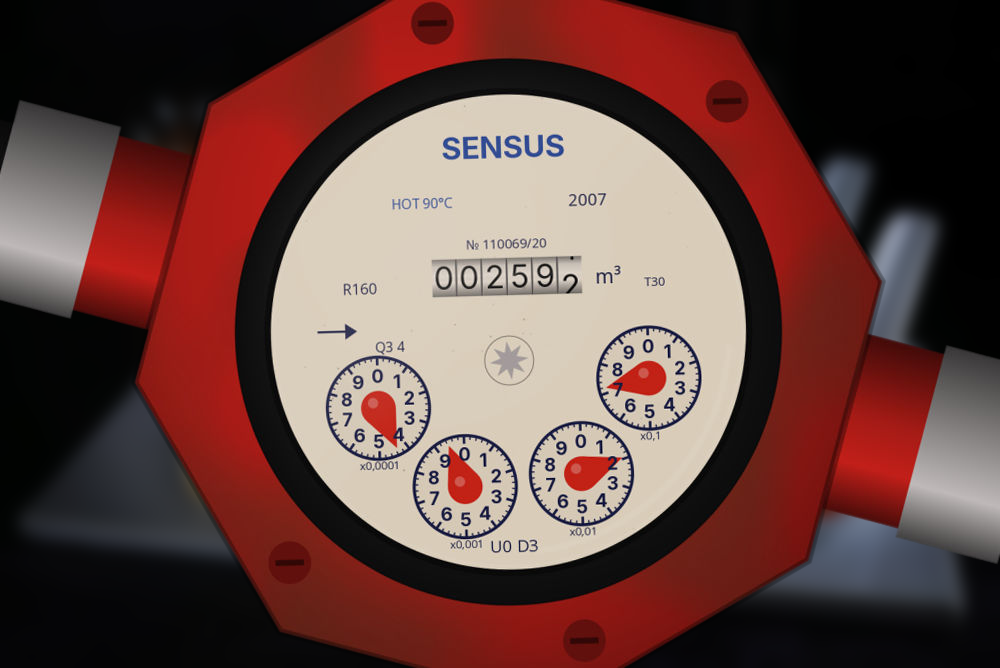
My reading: 2591.7194 (m³)
